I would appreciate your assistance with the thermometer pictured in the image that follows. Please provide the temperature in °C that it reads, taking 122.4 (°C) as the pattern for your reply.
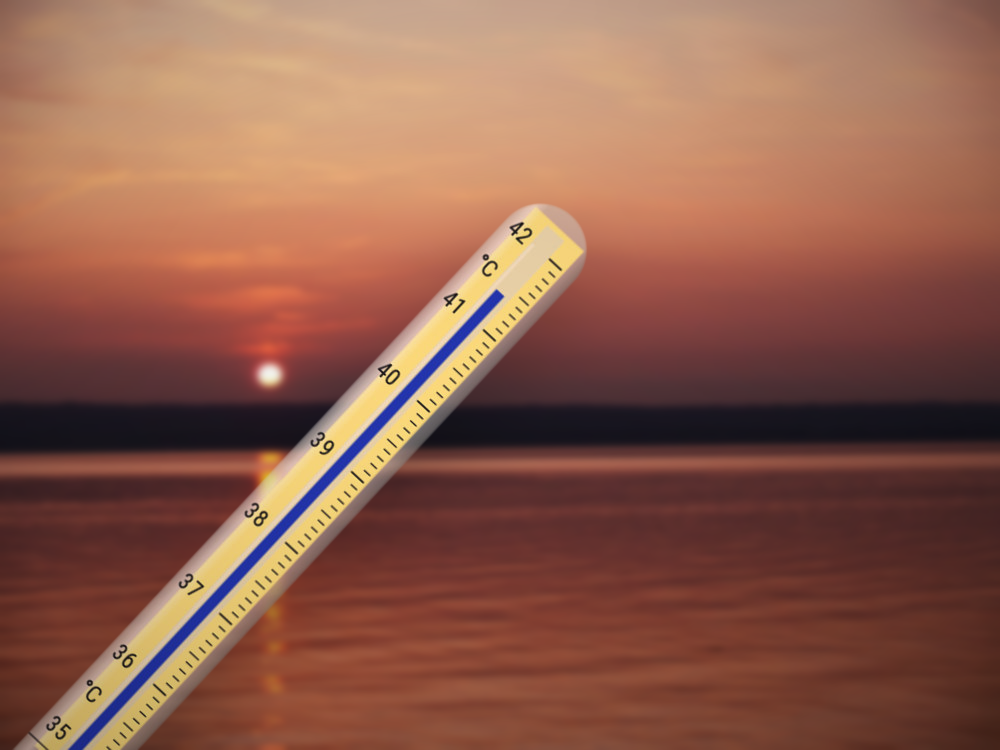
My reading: 41.4 (°C)
